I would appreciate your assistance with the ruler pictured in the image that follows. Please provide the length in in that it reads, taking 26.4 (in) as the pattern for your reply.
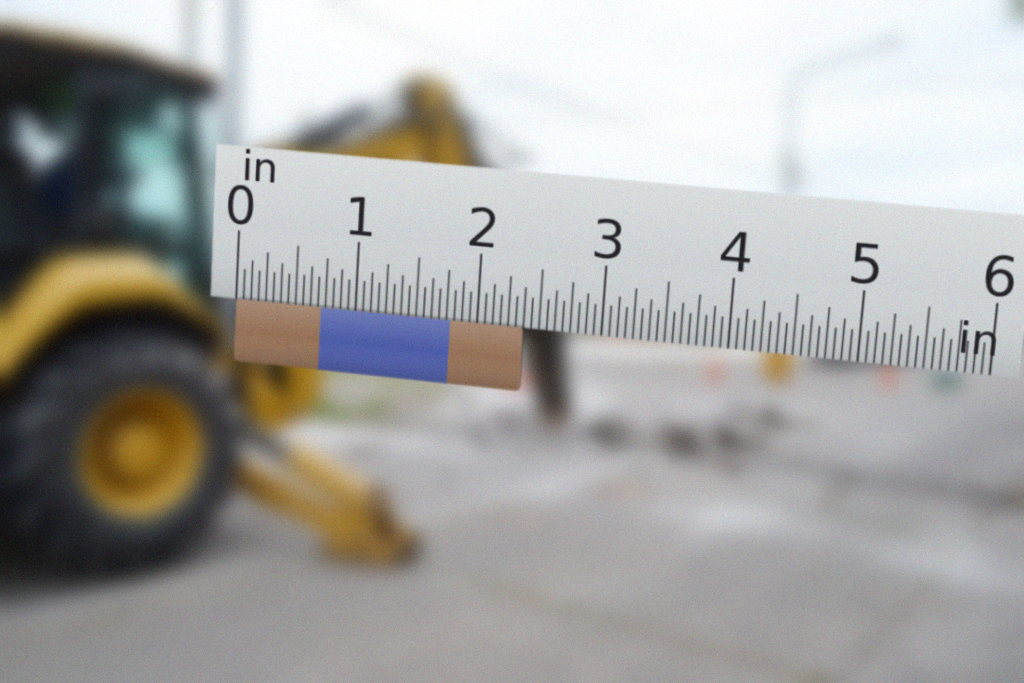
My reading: 2.375 (in)
